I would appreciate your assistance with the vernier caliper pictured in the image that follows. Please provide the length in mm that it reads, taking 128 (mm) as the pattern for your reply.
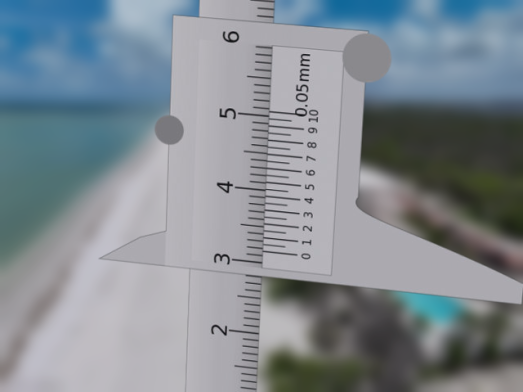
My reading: 31.6 (mm)
